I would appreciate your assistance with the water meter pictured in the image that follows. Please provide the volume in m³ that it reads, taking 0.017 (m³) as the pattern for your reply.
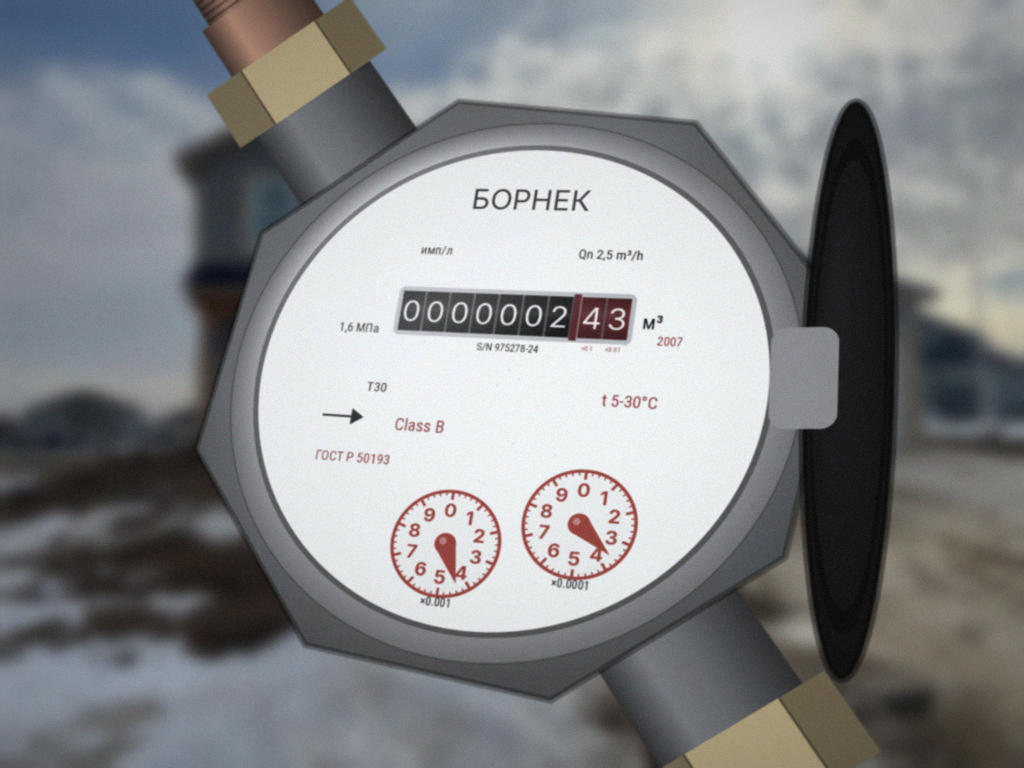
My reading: 2.4343 (m³)
